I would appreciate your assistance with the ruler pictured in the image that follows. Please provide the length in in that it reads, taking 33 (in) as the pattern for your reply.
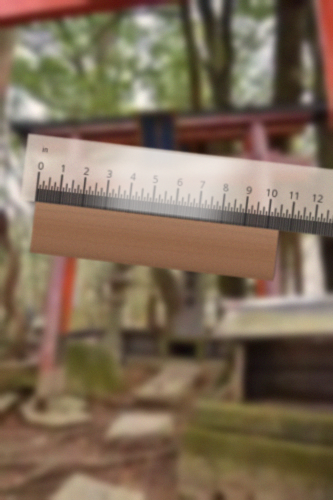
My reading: 10.5 (in)
